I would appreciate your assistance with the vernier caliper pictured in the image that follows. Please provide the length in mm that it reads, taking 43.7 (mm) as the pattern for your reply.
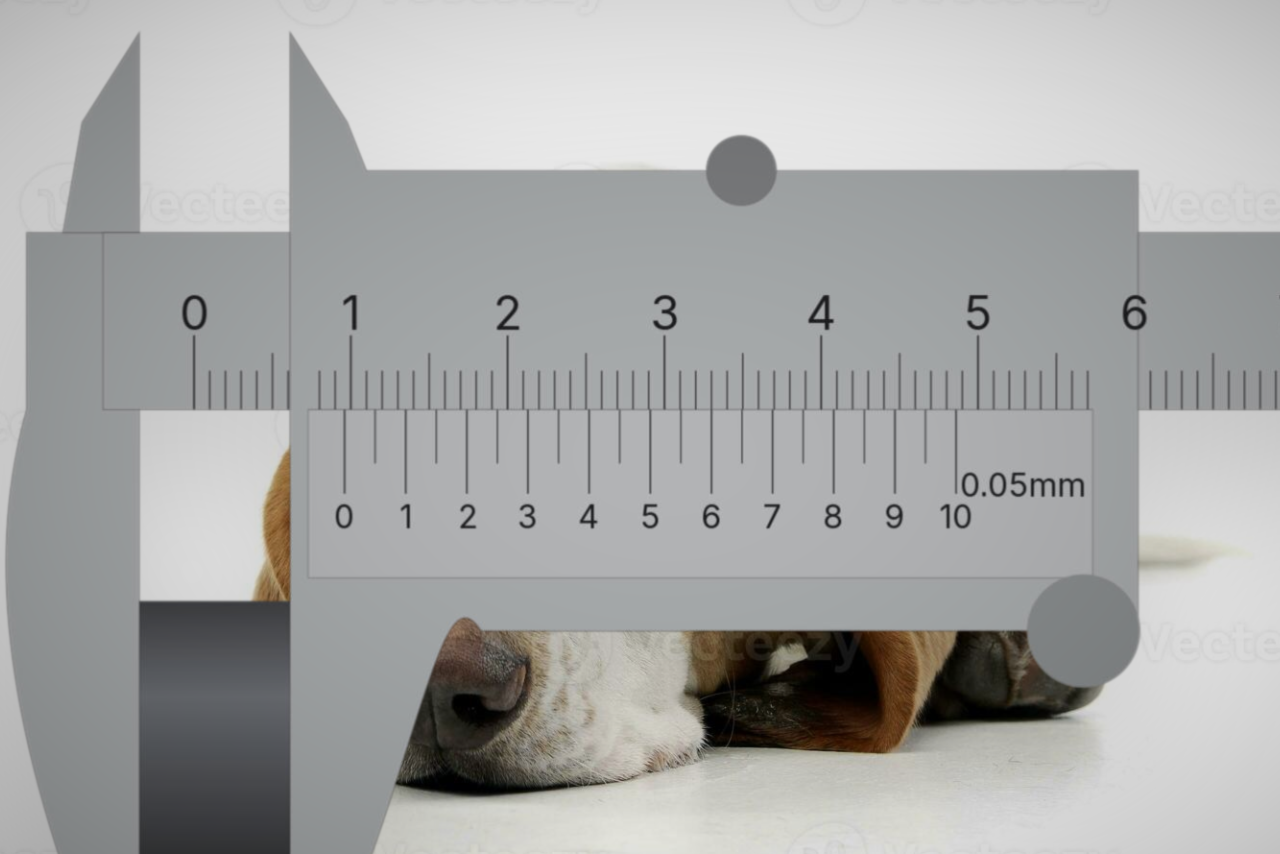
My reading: 9.6 (mm)
